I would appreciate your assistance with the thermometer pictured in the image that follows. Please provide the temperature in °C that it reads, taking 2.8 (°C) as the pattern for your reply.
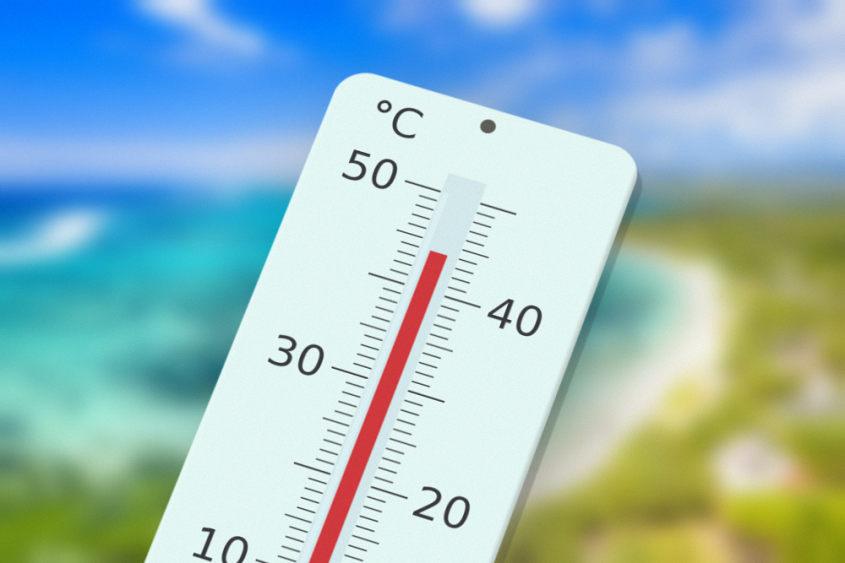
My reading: 44 (°C)
